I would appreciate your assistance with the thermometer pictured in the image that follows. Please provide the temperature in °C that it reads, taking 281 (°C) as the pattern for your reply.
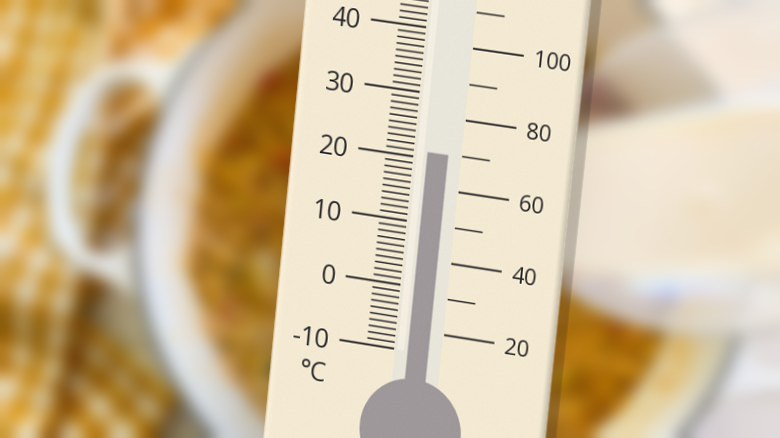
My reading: 21 (°C)
